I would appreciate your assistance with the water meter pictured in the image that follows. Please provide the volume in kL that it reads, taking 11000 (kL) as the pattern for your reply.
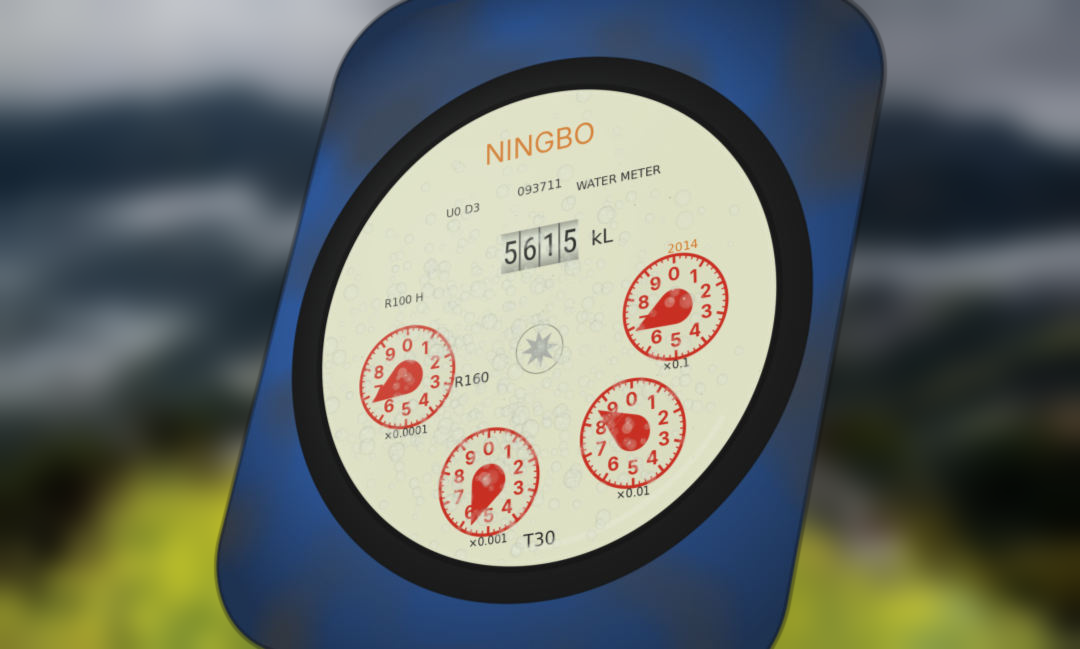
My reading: 5615.6856 (kL)
